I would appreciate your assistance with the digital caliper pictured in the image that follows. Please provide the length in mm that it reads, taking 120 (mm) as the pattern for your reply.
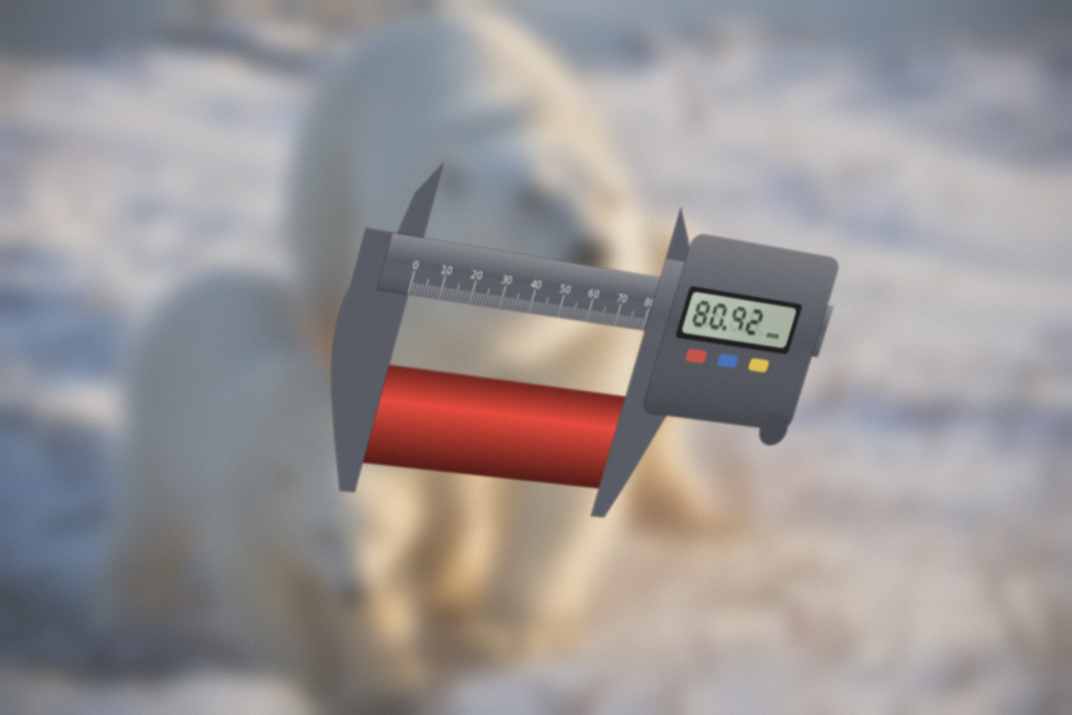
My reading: 80.92 (mm)
